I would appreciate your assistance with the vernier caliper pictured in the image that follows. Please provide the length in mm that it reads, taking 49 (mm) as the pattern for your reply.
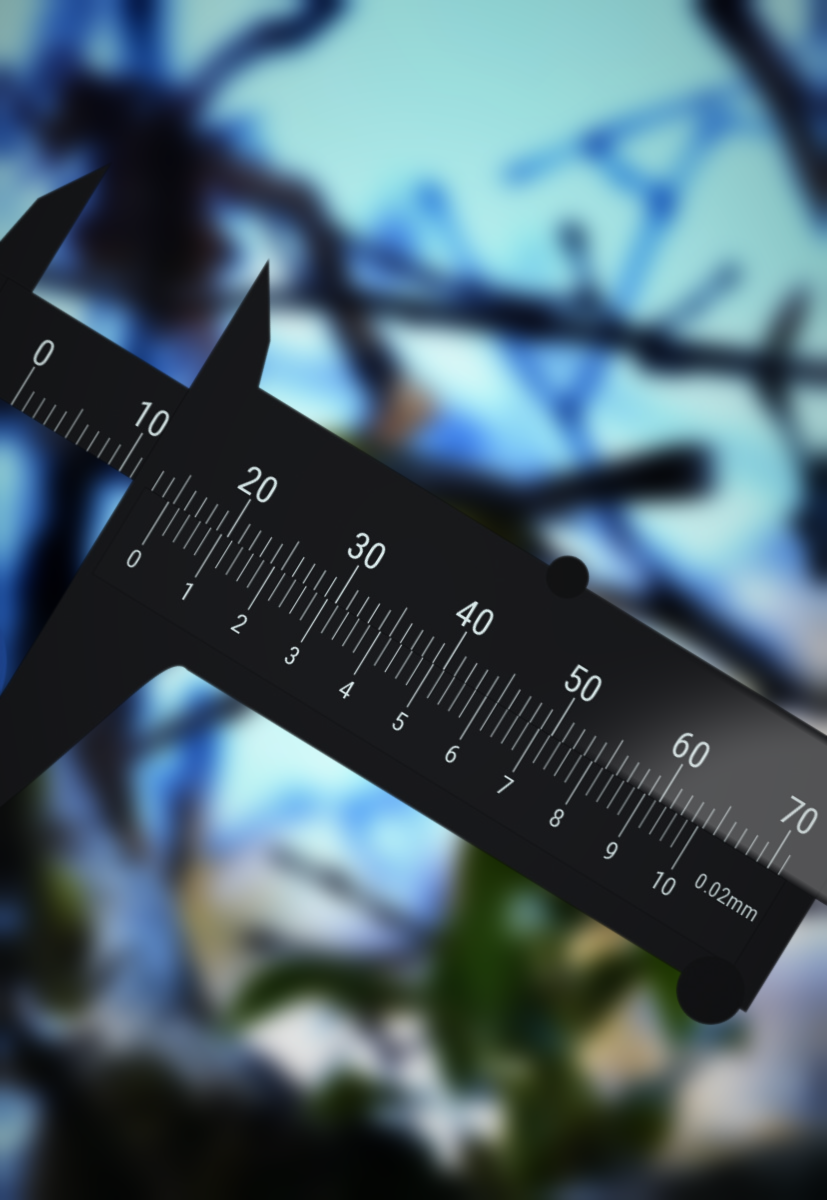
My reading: 14.6 (mm)
